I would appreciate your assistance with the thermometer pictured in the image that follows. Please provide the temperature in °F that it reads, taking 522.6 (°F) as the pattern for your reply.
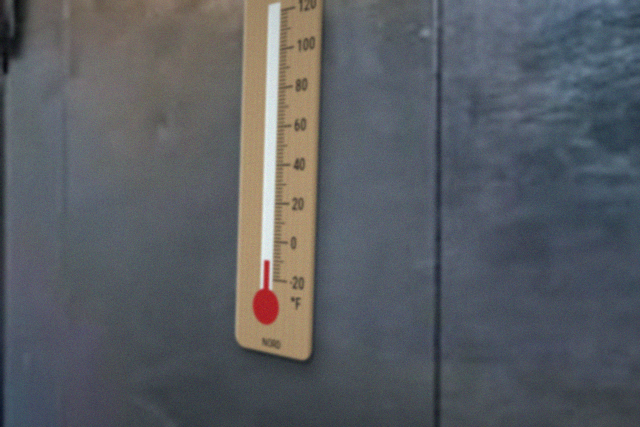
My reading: -10 (°F)
